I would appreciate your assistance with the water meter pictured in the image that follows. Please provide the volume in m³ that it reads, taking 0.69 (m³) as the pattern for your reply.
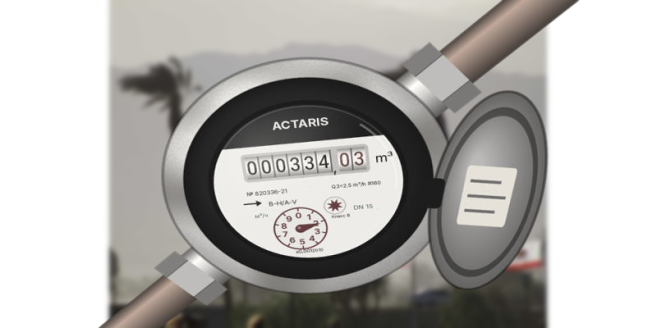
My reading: 334.032 (m³)
